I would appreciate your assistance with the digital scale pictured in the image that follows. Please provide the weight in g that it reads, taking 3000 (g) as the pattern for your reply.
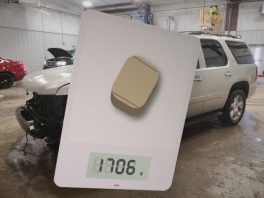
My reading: 1706 (g)
